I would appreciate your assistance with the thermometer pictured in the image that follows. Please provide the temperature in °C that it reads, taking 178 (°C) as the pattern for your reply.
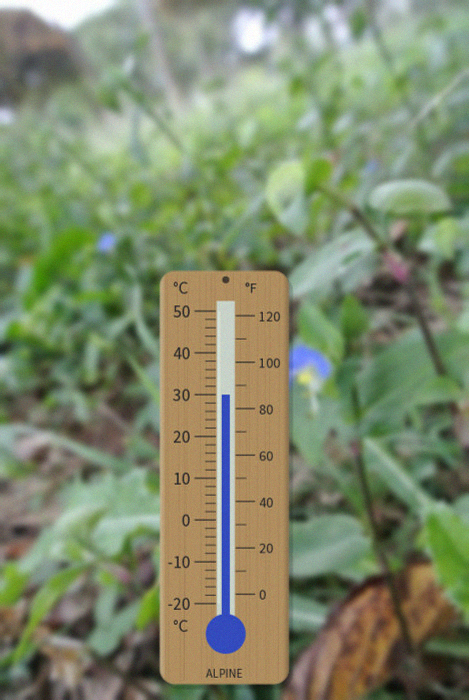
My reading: 30 (°C)
